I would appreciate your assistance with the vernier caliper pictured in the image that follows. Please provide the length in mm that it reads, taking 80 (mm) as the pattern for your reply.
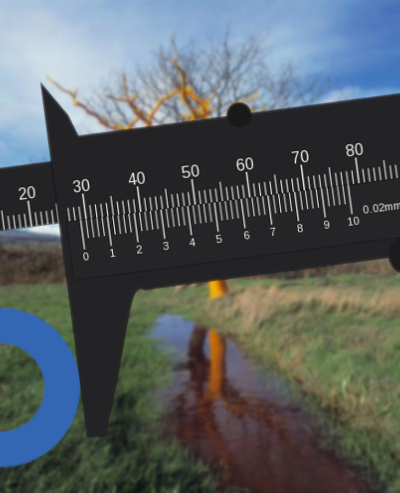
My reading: 29.0 (mm)
